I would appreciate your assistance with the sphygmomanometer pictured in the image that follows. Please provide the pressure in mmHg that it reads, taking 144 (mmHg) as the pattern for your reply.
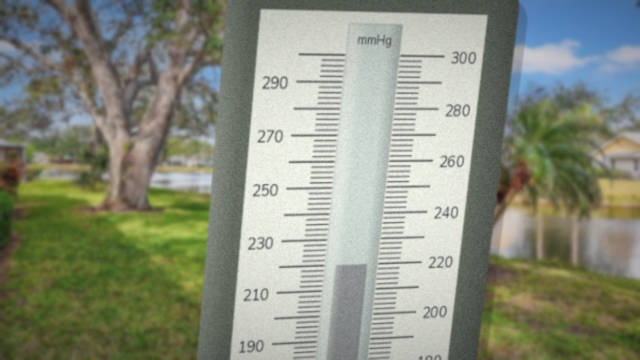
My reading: 220 (mmHg)
